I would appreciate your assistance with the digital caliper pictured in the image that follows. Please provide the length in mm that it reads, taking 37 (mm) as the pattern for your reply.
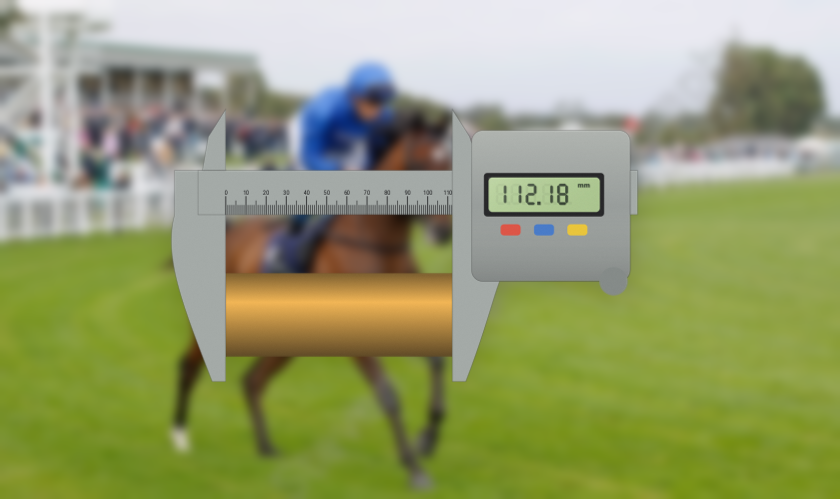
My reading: 112.18 (mm)
